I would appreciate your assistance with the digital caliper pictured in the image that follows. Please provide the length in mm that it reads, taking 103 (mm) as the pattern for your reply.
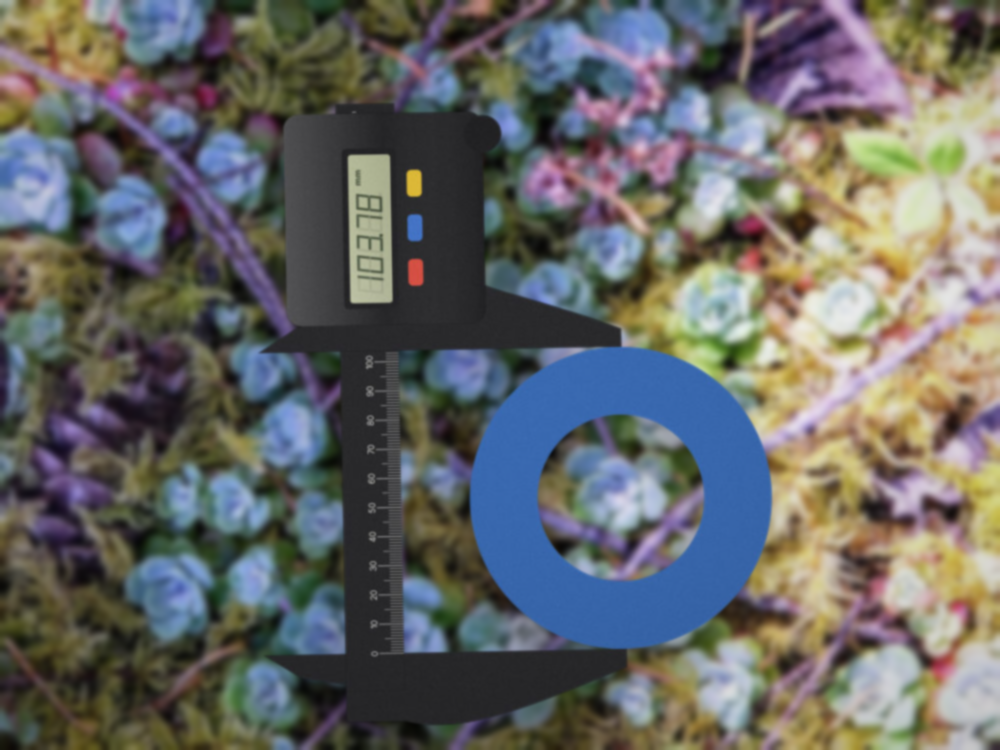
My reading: 103.78 (mm)
